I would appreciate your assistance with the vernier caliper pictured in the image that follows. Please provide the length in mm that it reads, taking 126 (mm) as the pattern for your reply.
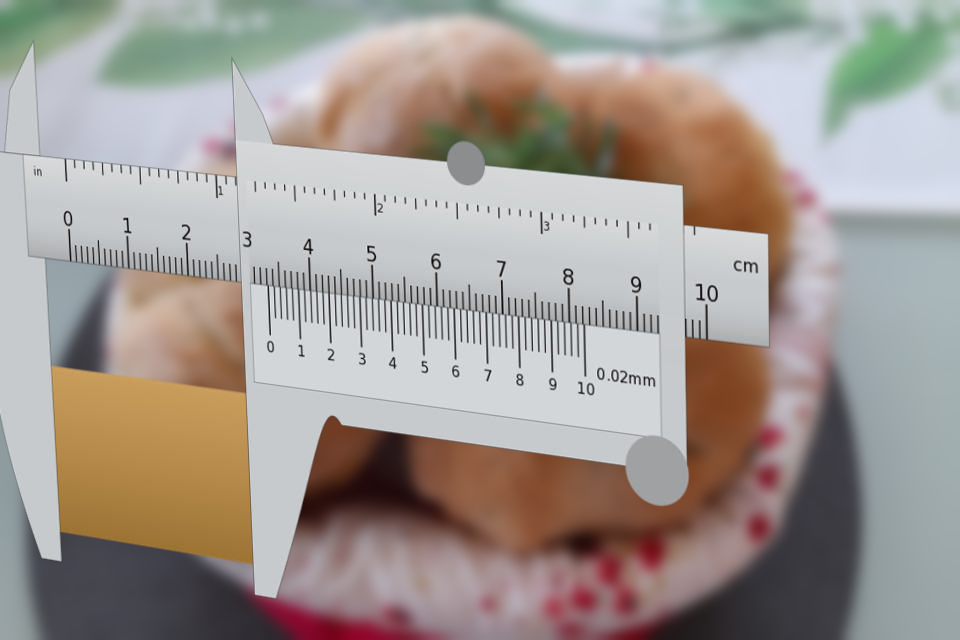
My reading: 33.2 (mm)
